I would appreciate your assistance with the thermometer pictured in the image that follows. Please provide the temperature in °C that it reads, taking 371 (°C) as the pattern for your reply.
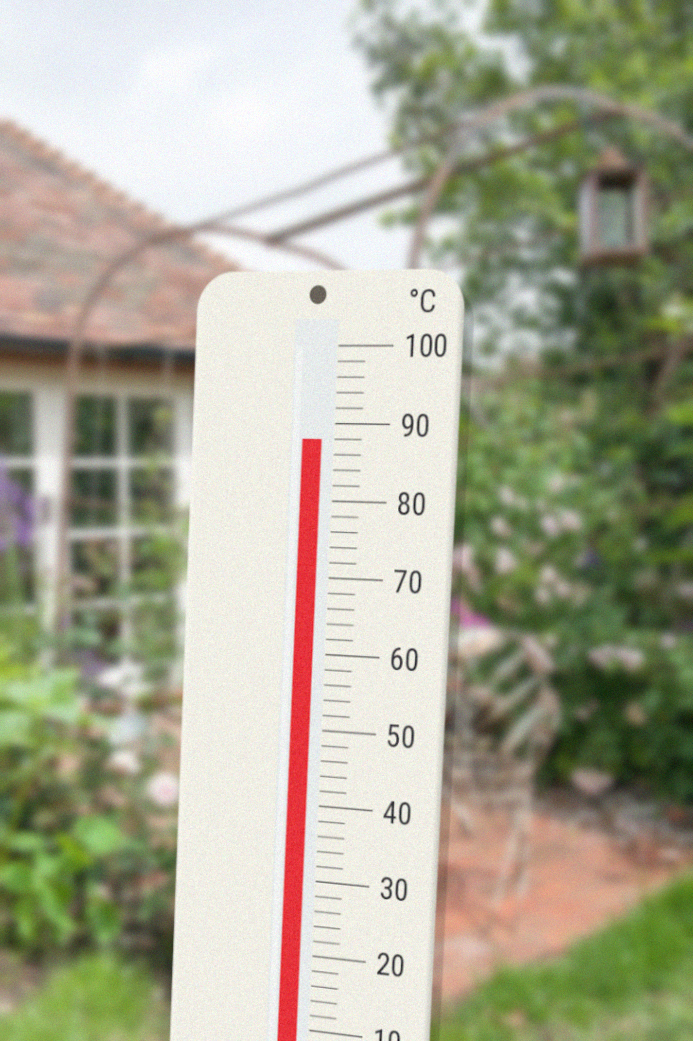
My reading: 88 (°C)
